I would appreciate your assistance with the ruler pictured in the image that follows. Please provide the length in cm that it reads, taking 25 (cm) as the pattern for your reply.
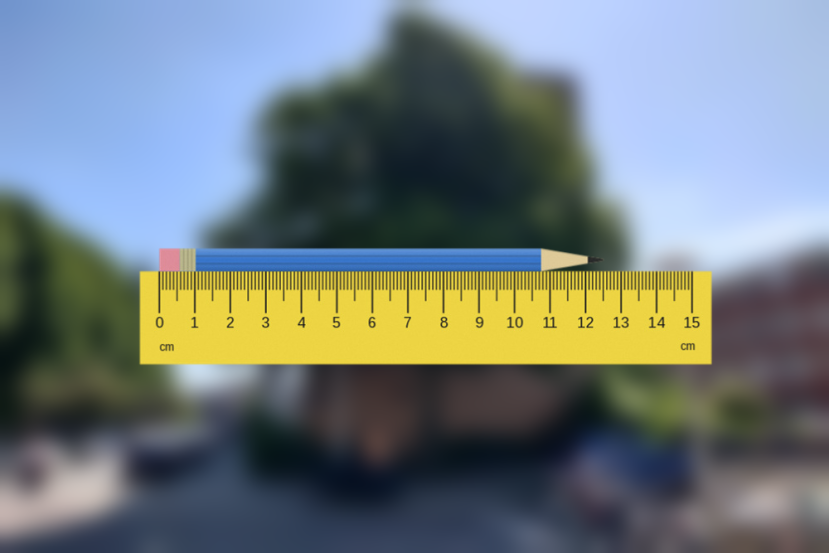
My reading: 12.5 (cm)
